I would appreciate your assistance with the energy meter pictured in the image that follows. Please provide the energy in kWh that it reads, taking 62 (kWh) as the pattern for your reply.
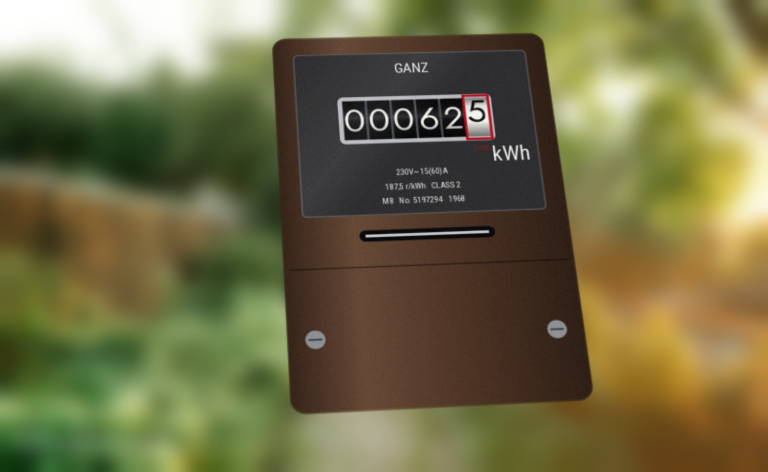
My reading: 62.5 (kWh)
